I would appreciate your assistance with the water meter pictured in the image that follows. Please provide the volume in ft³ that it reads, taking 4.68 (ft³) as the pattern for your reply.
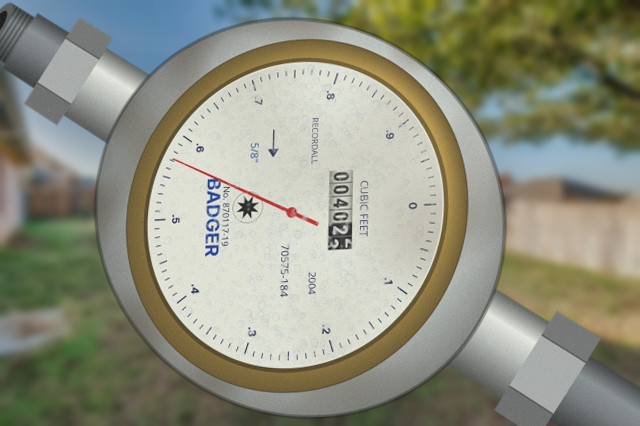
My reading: 4022.57 (ft³)
